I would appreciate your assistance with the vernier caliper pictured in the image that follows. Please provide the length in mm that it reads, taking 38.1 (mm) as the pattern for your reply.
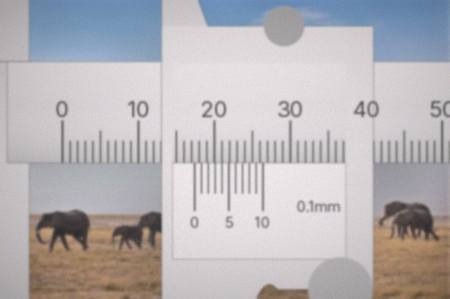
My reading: 17.4 (mm)
